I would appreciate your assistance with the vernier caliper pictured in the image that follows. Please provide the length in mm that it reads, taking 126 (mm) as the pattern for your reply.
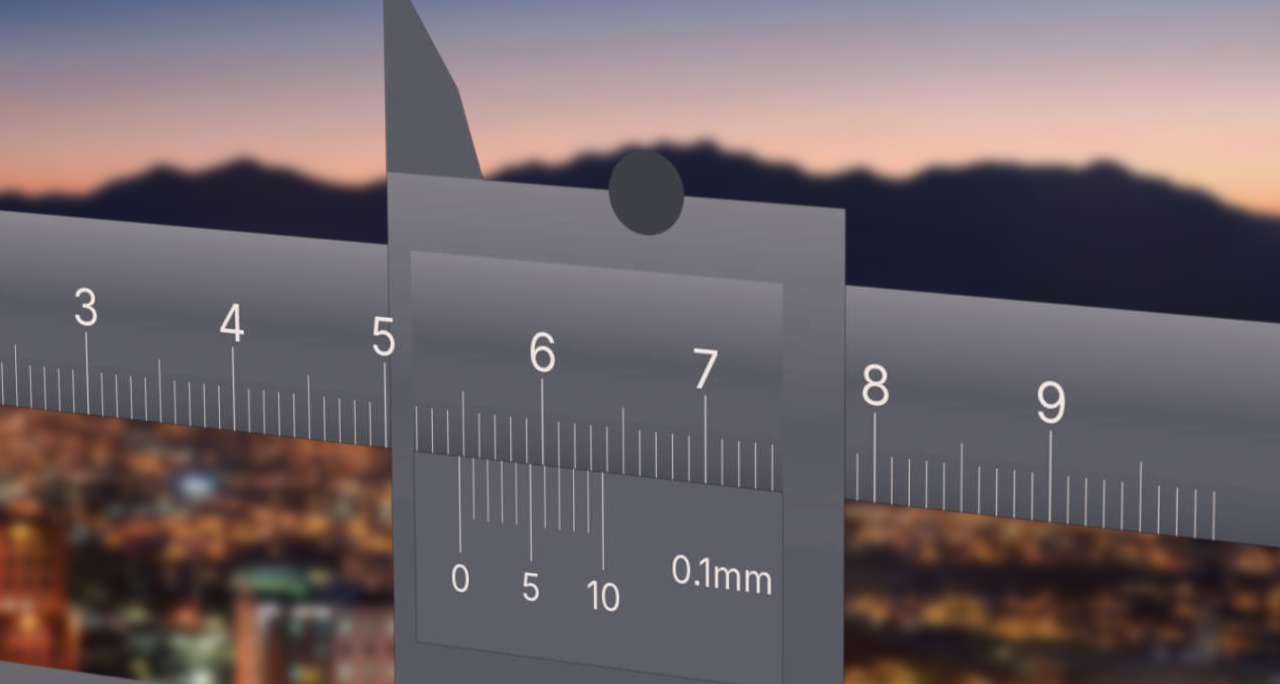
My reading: 54.7 (mm)
